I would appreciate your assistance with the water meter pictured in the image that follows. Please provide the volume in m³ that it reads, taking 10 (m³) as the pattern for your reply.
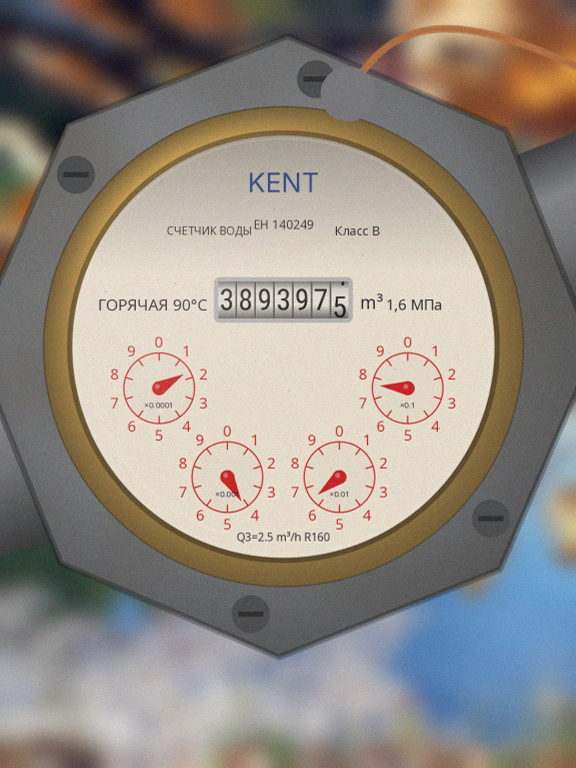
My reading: 3893974.7641 (m³)
